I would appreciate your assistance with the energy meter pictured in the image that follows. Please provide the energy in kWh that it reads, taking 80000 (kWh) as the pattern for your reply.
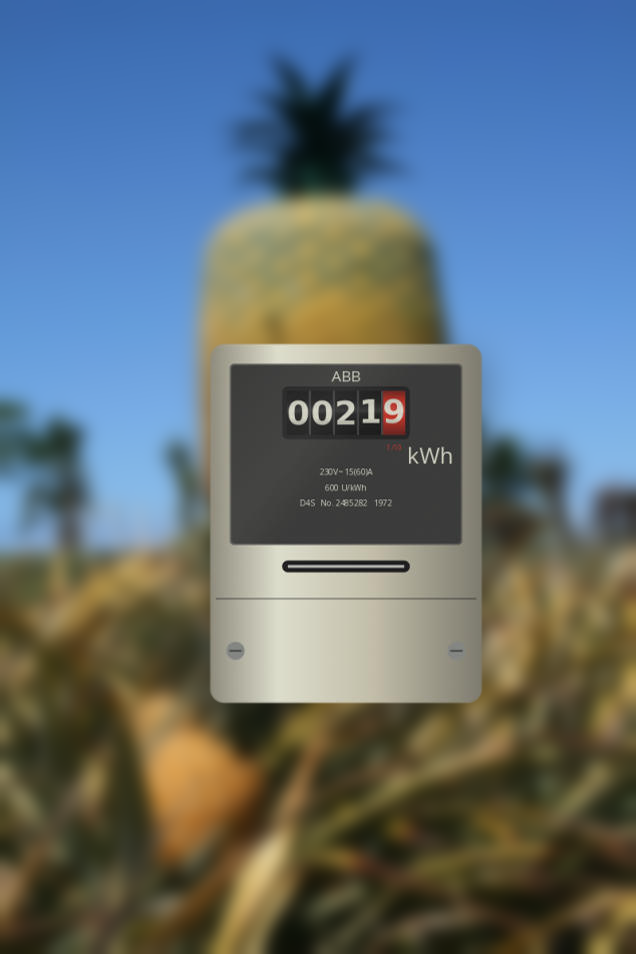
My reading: 21.9 (kWh)
